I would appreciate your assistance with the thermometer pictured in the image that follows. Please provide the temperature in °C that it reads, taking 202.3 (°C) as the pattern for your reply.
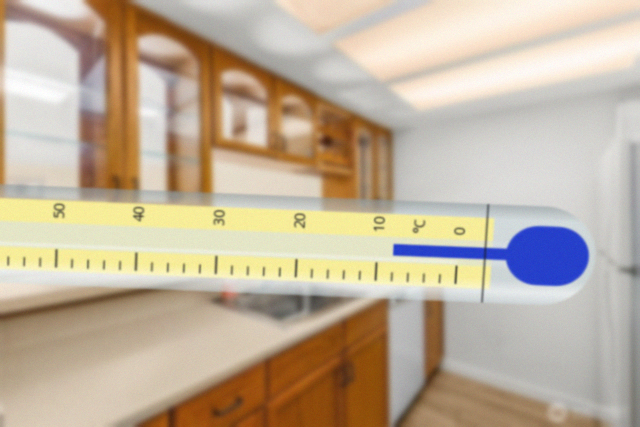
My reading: 8 (°C)
